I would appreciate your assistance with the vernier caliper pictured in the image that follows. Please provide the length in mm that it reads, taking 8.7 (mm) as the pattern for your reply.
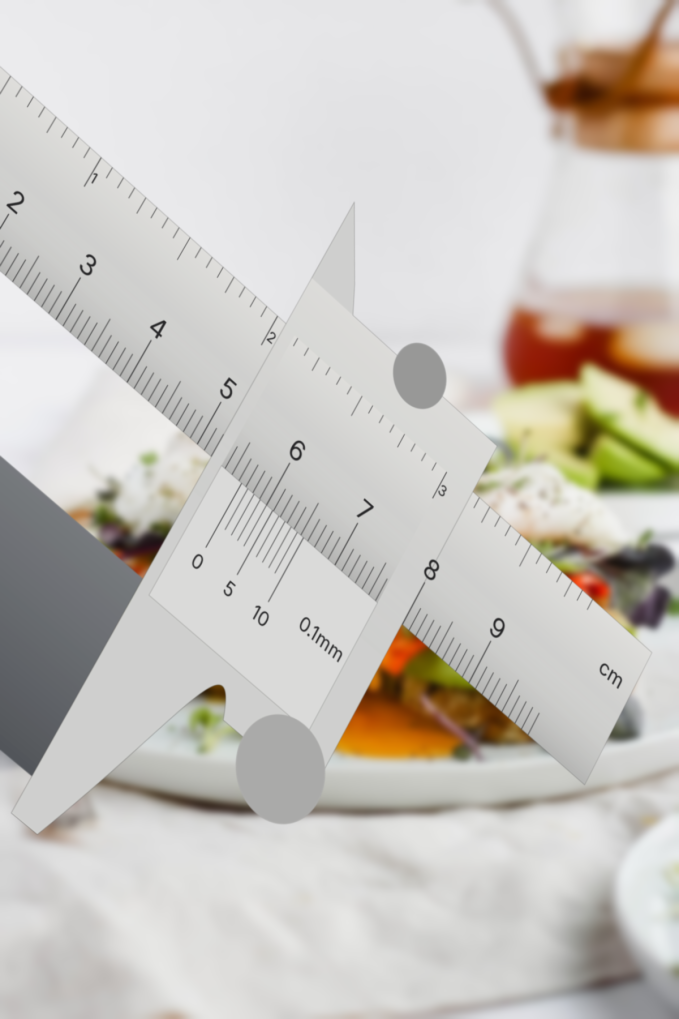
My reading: 56.4 (mm)
